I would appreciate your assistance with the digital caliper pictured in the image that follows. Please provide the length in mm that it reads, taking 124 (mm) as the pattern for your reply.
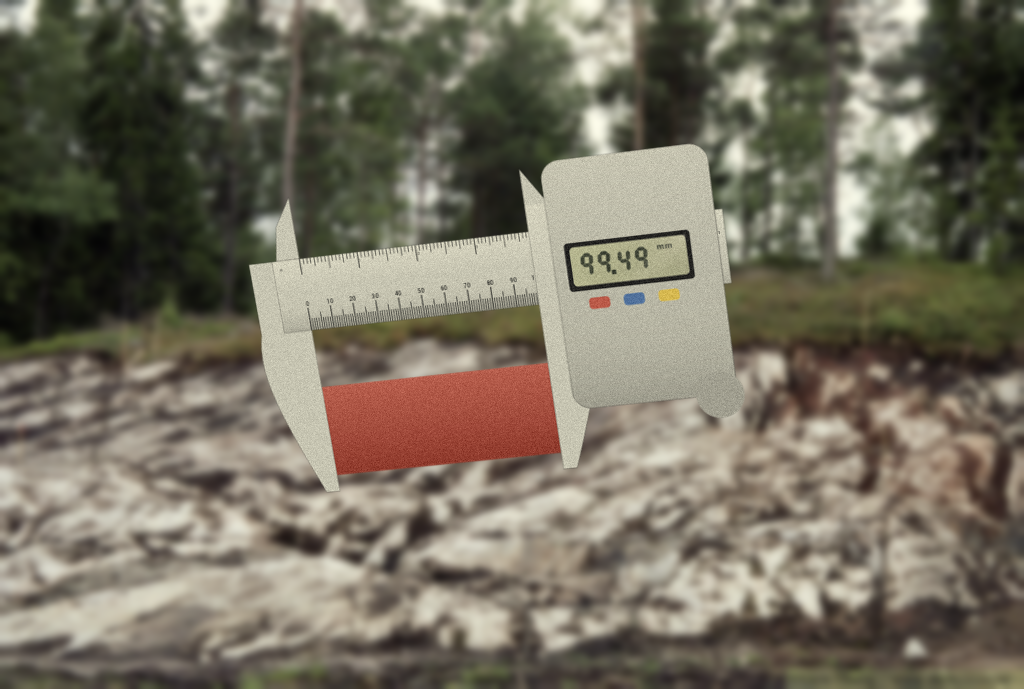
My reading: 99.49 (mm)
